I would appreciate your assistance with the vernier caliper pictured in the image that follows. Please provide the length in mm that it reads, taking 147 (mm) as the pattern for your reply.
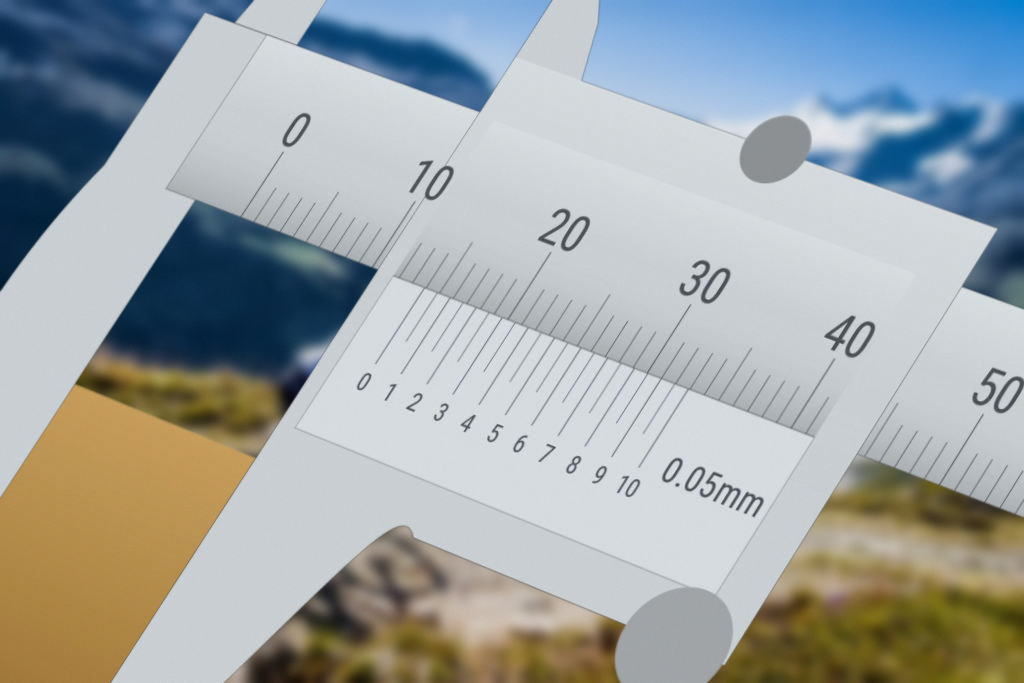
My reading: 13.9 (mm)
